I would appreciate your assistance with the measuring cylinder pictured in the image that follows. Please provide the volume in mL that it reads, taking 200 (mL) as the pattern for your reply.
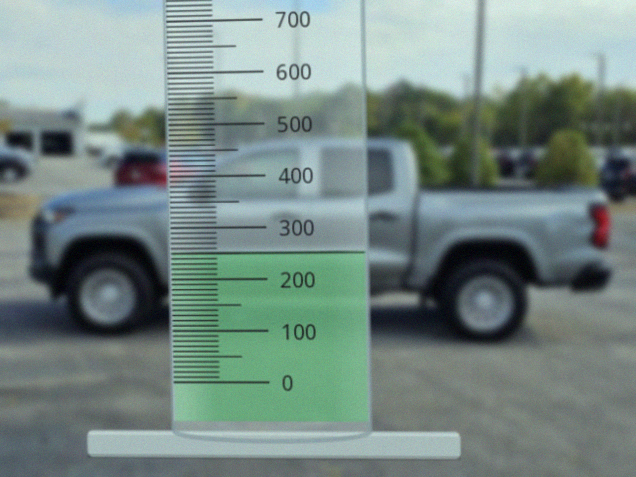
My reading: 250 (mL)
